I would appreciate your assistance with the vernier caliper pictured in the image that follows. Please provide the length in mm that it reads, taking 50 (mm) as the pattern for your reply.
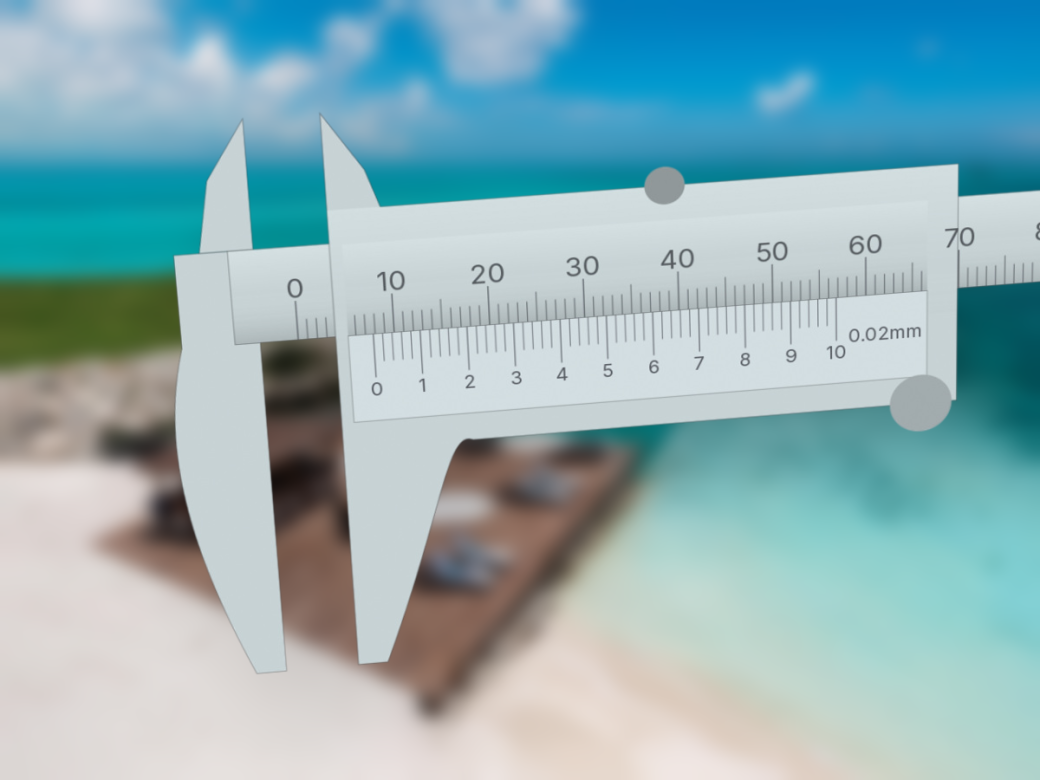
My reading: 7.8 (mm)
